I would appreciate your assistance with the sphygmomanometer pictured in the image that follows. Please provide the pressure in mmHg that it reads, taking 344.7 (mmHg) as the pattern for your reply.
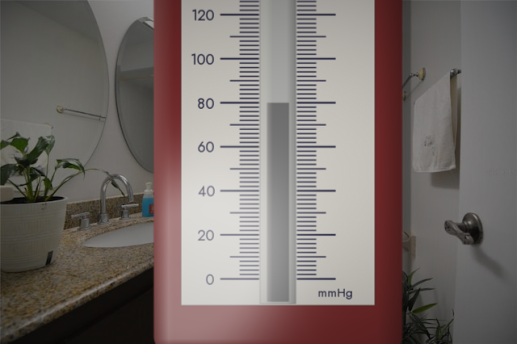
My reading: 80 (mmHg)
